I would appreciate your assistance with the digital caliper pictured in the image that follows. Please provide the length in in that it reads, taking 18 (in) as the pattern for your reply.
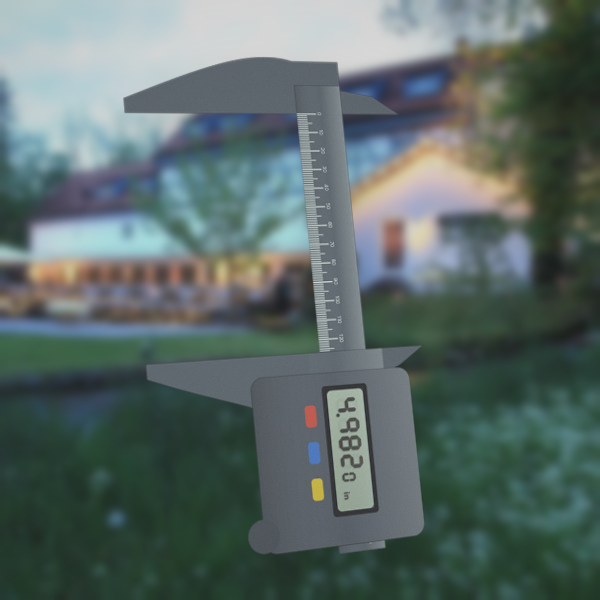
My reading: 4.9820 (in)
